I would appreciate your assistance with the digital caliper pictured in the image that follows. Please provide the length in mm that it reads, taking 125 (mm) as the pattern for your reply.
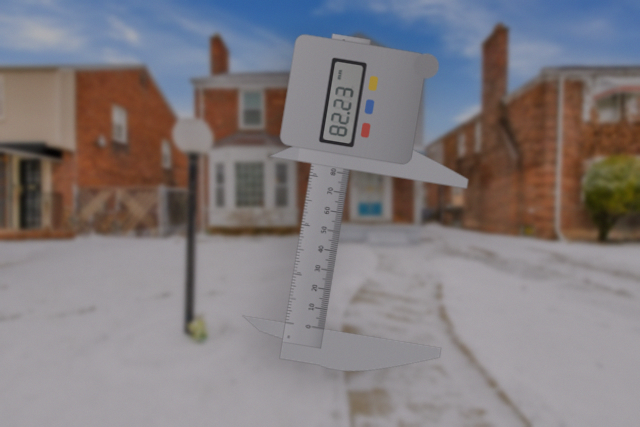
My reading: 82.23 (mm)
